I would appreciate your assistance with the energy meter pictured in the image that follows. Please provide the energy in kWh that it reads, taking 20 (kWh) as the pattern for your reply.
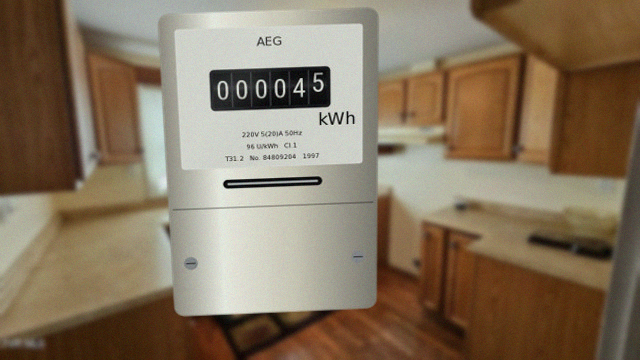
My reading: 45 (kWh)
